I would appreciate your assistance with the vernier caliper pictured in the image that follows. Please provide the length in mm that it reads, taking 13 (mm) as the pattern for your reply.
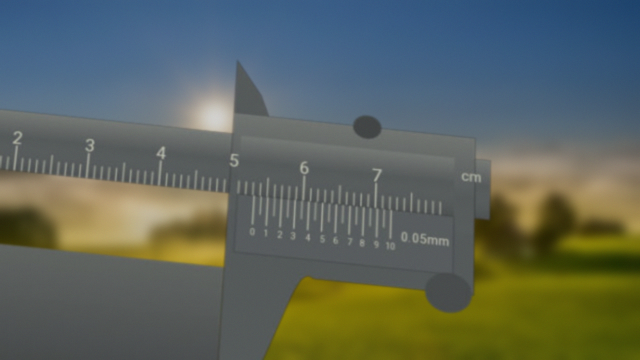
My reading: 53.2 (mm)
